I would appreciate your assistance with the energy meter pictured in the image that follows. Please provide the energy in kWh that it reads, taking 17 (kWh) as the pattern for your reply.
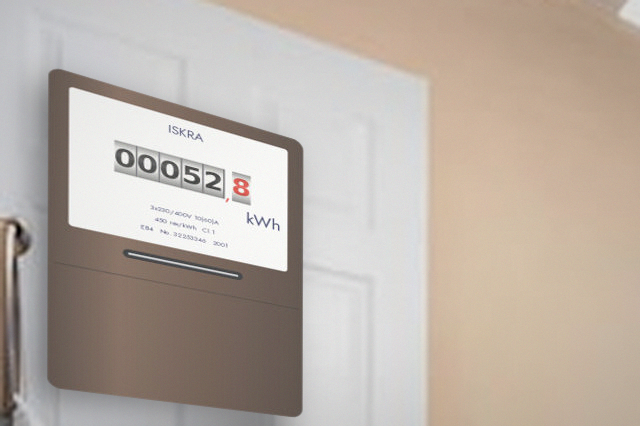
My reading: 52.8 (kWh)
